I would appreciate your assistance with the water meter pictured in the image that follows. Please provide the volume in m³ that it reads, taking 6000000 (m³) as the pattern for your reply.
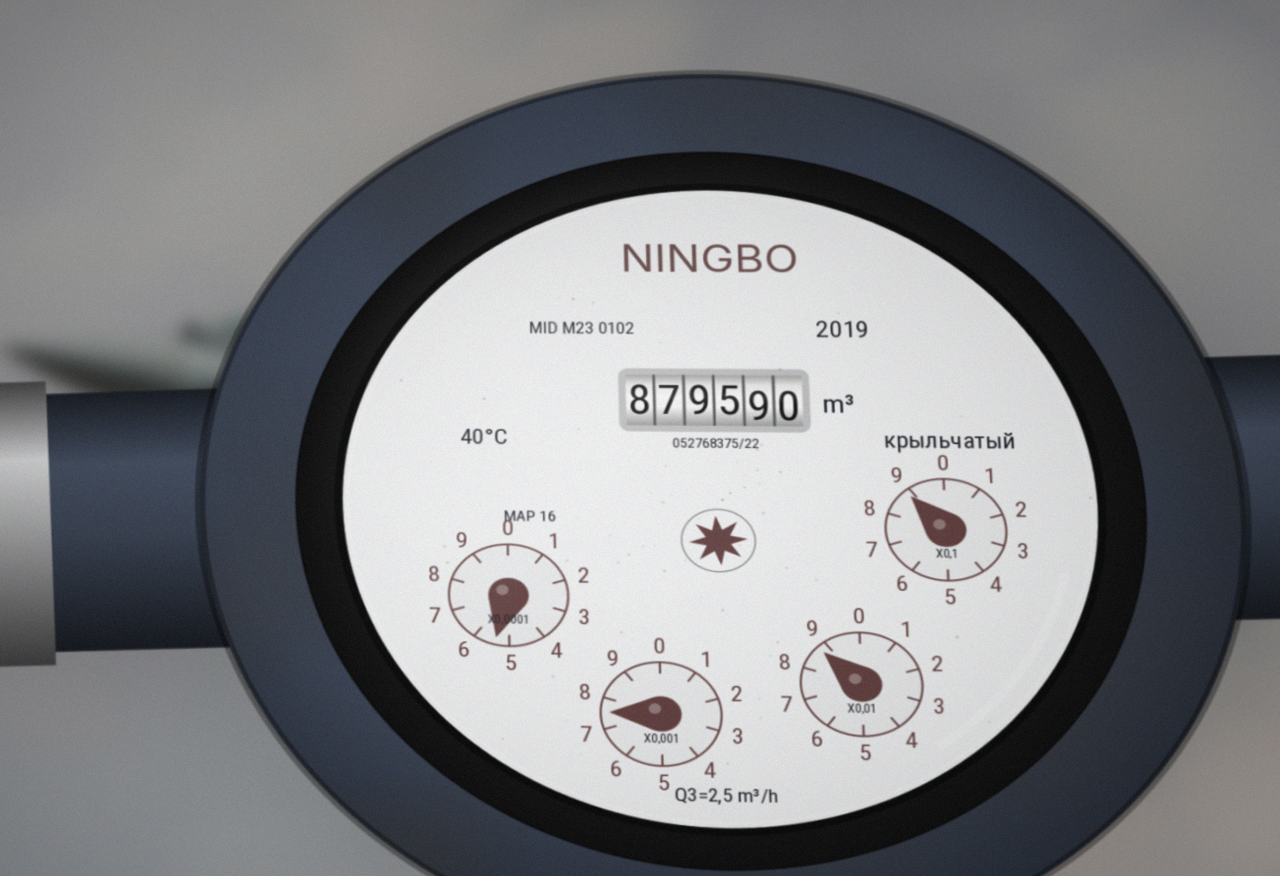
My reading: 879589.8875 (m³)
